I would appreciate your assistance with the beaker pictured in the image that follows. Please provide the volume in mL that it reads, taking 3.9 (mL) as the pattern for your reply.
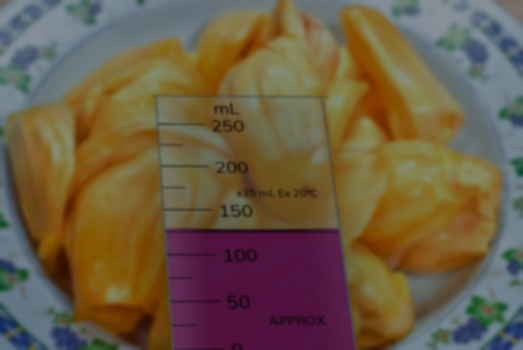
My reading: 125 (mL)
